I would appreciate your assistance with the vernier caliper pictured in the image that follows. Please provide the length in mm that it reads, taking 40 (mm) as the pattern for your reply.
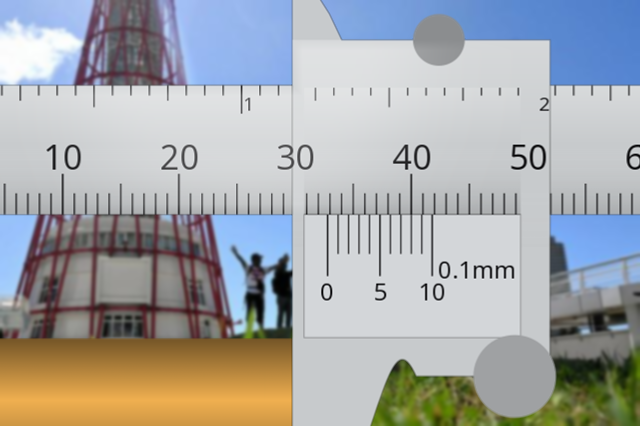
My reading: 32.8 (mm)
